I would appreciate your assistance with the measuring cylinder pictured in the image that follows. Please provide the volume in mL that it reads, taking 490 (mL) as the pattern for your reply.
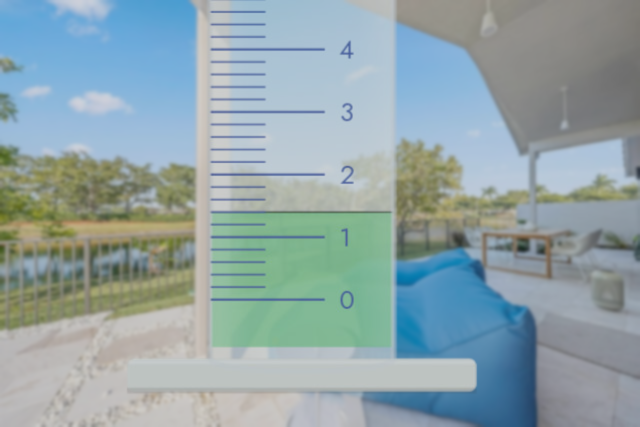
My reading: 1.4 (mL)
